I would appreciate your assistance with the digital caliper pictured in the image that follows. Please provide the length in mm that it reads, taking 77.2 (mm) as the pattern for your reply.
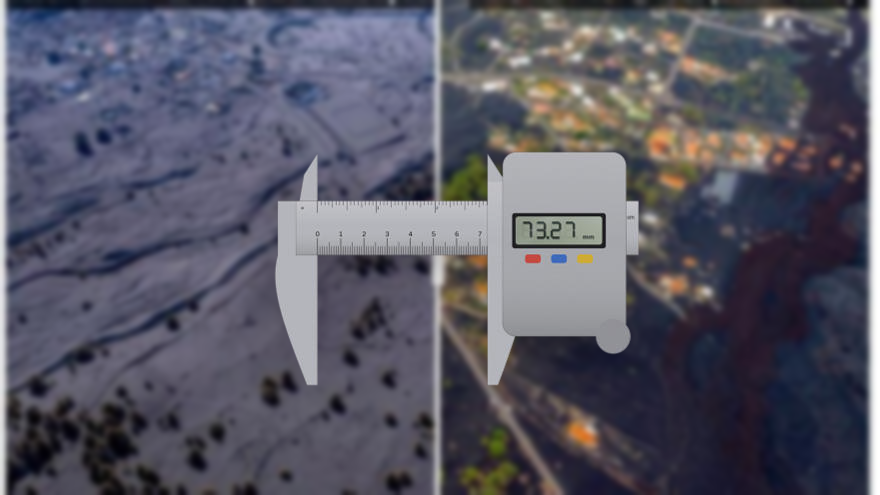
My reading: 73.27 (mm)
